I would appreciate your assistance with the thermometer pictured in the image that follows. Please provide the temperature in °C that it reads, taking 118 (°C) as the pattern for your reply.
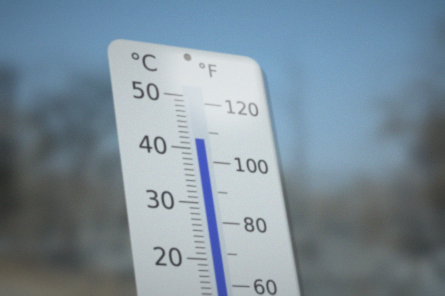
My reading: 42 (°C)
